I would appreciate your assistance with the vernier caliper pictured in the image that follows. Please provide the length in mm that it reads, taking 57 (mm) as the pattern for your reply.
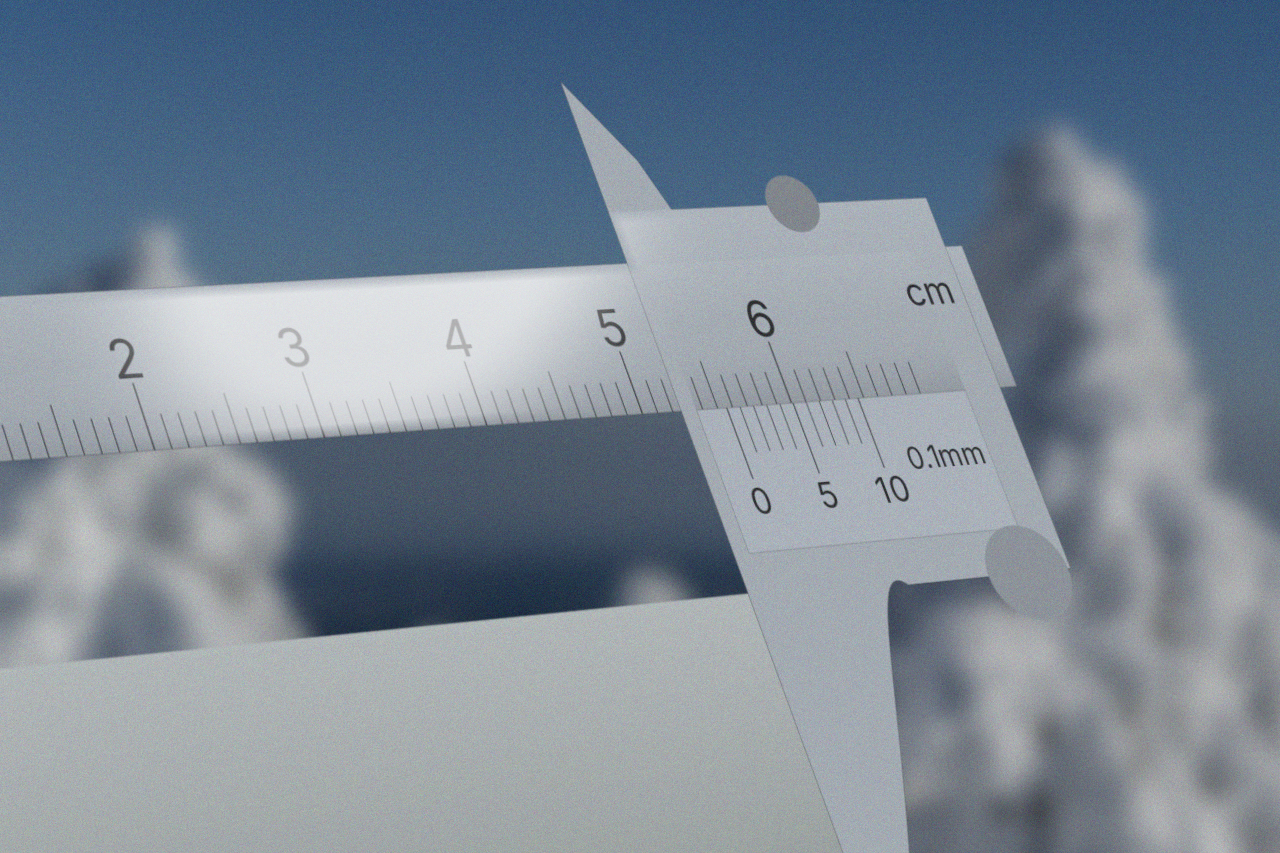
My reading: 55.6 (mm)
